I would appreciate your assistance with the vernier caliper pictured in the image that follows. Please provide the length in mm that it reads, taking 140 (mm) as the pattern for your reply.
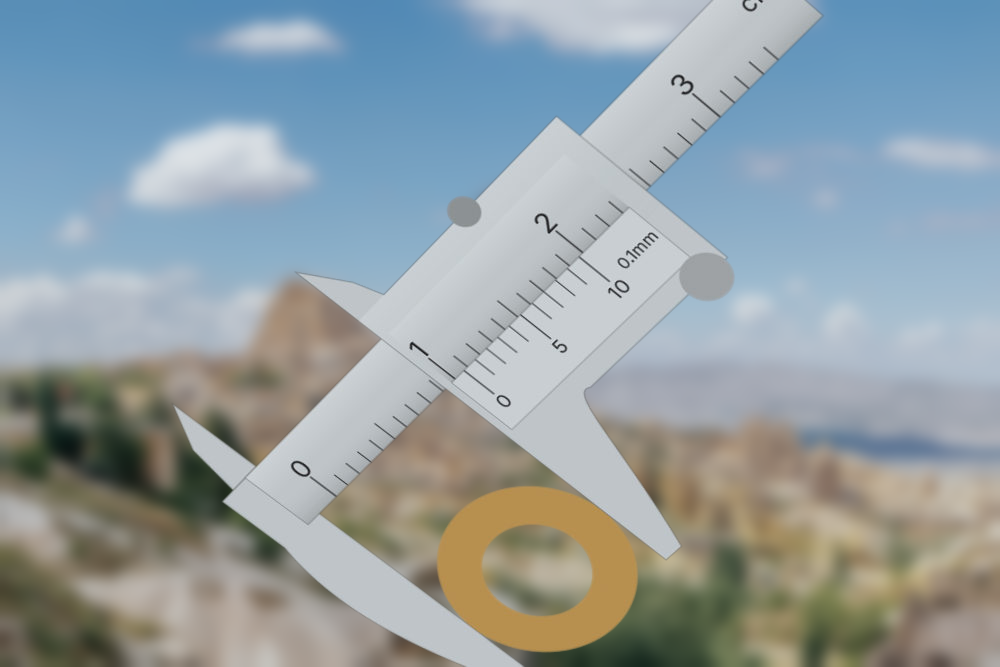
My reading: 10.7 (mm)
